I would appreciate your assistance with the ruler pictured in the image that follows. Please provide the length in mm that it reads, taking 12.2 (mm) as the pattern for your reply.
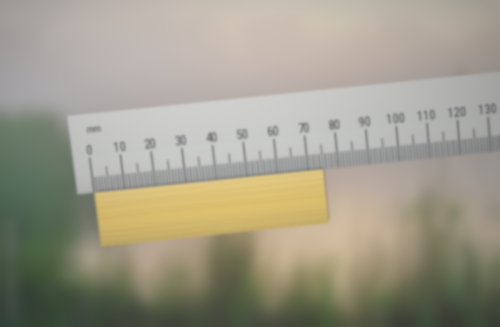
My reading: 75 (mm)
